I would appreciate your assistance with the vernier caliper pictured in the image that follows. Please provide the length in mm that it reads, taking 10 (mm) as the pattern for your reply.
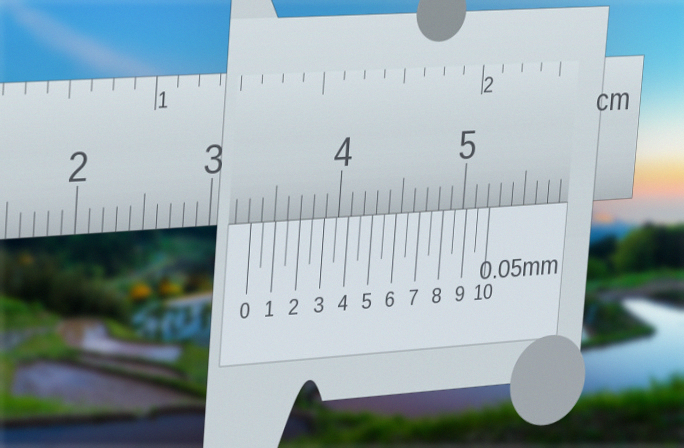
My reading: 33.2 (mm)
